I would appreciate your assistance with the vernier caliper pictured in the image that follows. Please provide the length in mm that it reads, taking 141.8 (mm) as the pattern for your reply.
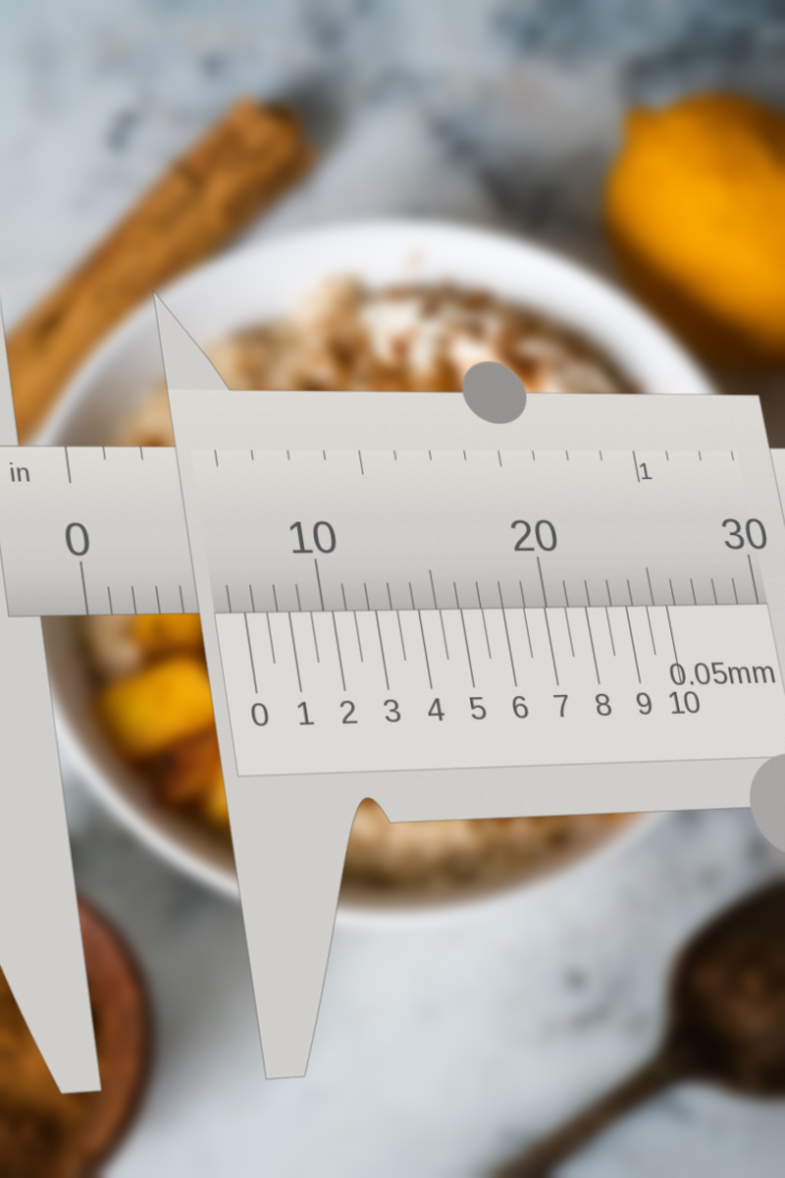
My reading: 6.6 (mm)
